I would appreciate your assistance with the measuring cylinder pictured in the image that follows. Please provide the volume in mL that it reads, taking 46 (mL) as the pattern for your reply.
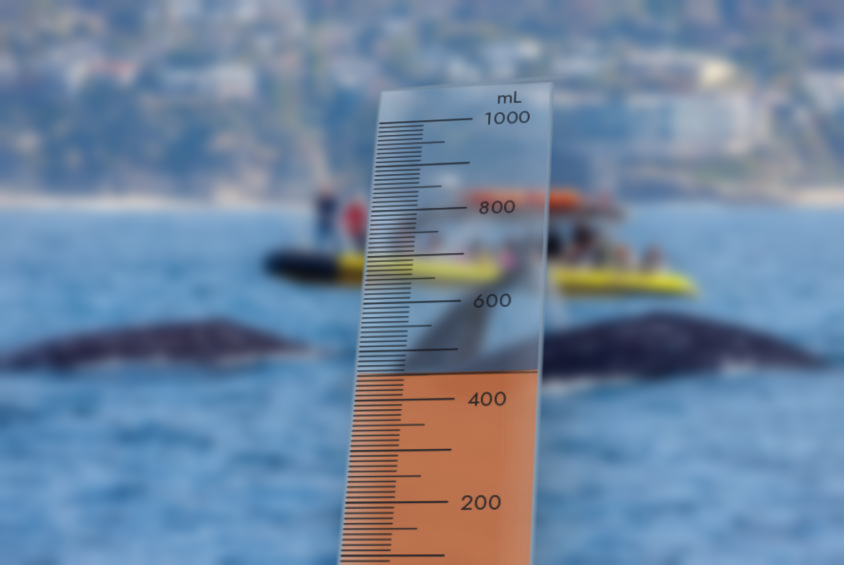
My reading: 450 (mL)
